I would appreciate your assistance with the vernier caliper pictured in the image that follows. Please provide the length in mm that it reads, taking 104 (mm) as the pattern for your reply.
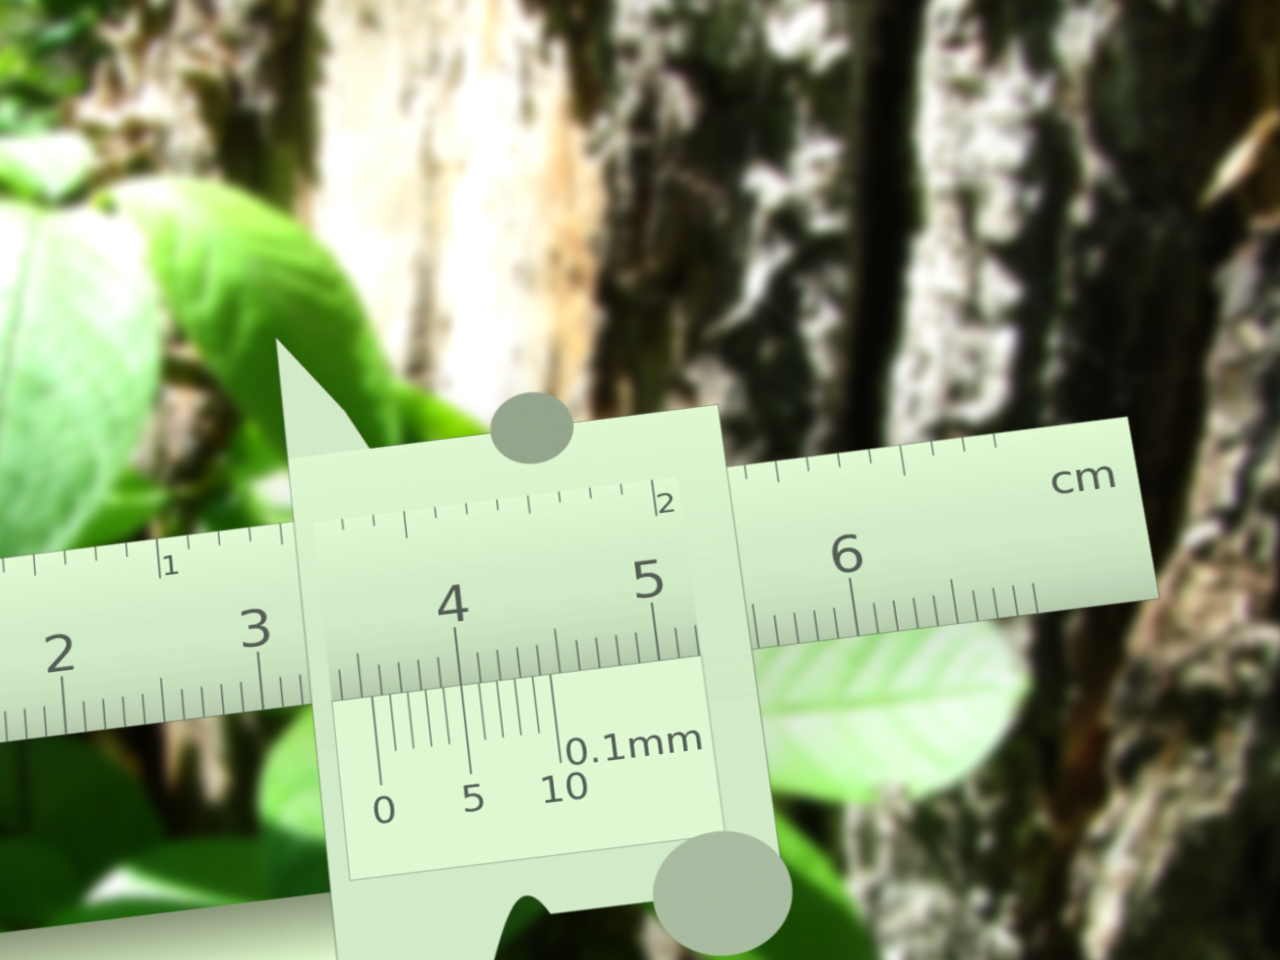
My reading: 35.5 (mm)
